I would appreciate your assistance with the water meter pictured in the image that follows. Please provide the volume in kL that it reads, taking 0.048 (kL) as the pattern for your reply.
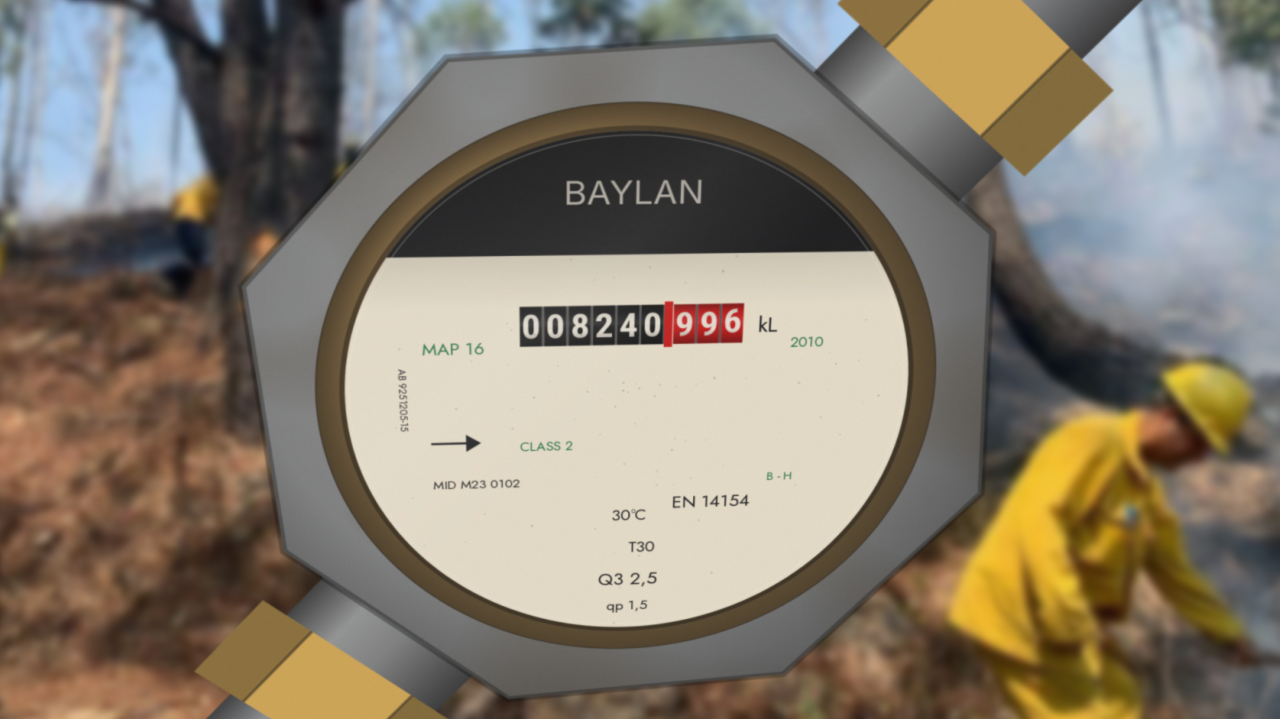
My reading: 8240.996 (kL)
